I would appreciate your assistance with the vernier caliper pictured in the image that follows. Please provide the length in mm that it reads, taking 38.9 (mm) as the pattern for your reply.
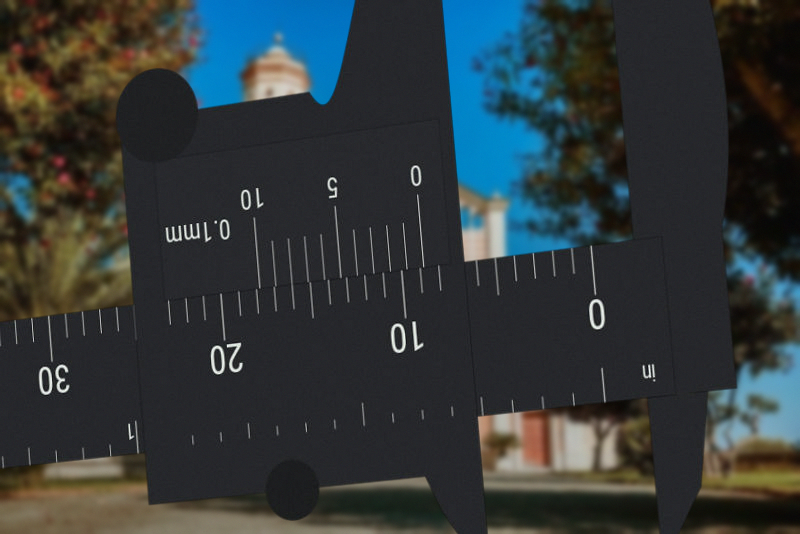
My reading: 8.8 (mm)
